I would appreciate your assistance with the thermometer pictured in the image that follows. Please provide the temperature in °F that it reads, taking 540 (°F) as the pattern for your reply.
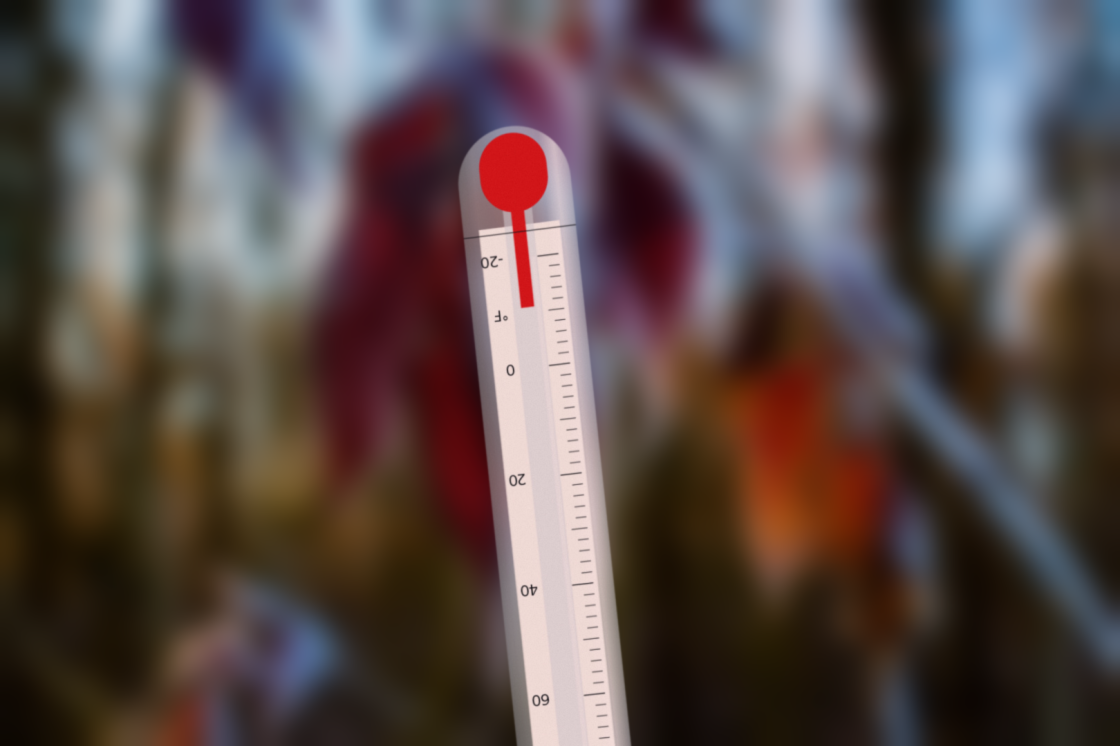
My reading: -11 (°F)
